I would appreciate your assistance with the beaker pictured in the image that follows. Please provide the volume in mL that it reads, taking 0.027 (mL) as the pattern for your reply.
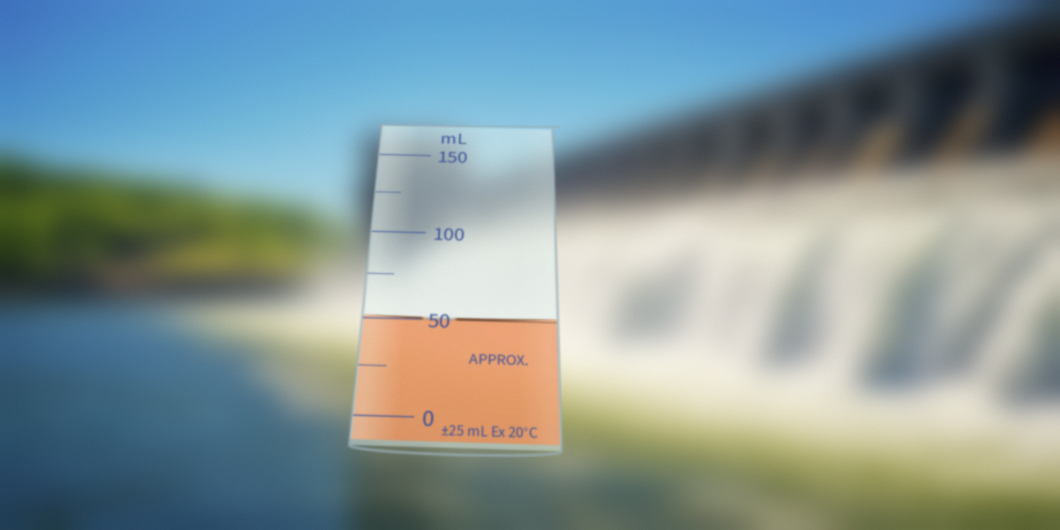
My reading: 50 (mL)
